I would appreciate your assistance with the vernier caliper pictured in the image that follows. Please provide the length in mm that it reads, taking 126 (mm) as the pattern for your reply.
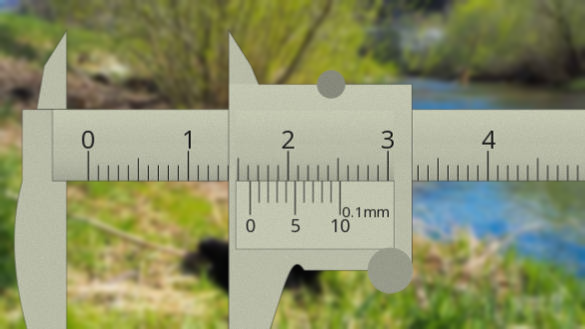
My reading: 16.2 (mm)
